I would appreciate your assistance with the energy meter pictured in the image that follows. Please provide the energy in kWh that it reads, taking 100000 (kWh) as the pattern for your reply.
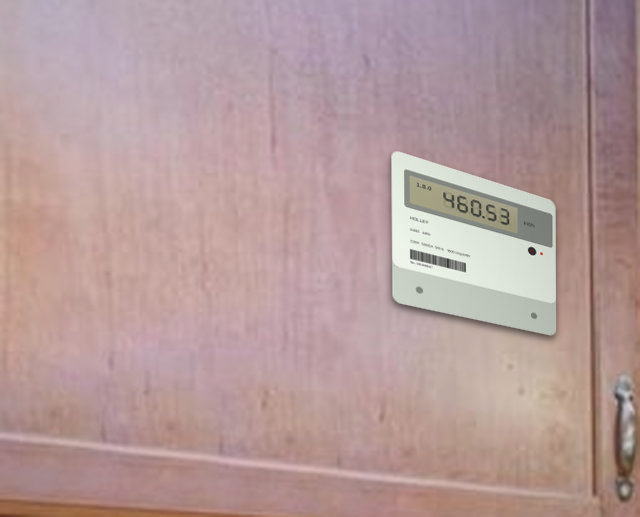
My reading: 460.53 (kWh)
